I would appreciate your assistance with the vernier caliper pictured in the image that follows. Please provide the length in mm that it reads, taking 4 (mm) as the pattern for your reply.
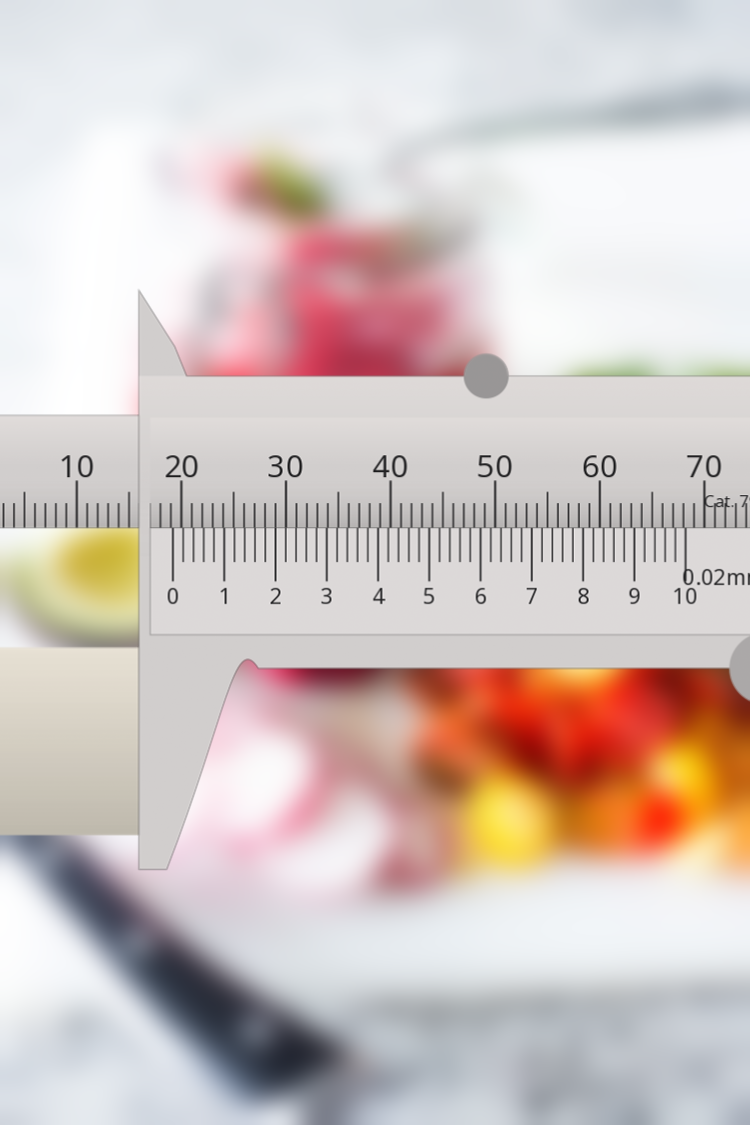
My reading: 19.2 (mm)
